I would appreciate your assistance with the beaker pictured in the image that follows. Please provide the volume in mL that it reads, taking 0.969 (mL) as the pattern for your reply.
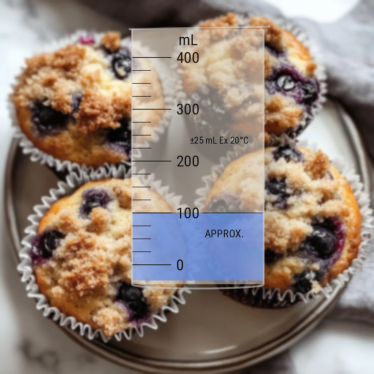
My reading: 100 (mL)
